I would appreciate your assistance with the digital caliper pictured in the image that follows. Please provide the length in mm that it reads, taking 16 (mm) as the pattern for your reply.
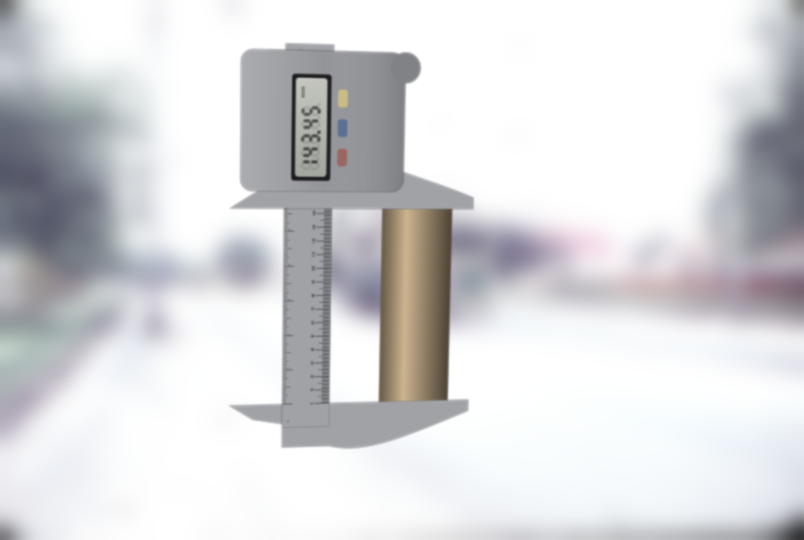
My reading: 143.45 (mm)
